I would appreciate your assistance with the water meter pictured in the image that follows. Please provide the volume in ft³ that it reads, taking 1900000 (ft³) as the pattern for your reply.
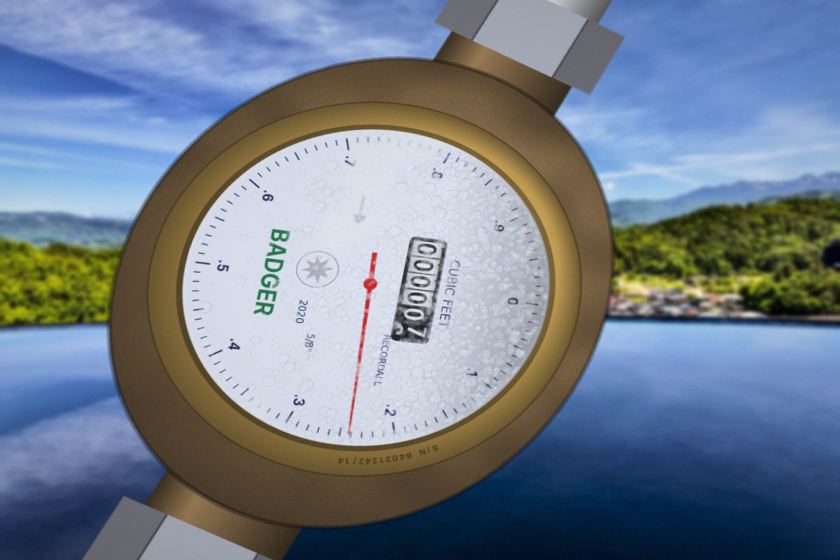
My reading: 7.24 (ft³)
